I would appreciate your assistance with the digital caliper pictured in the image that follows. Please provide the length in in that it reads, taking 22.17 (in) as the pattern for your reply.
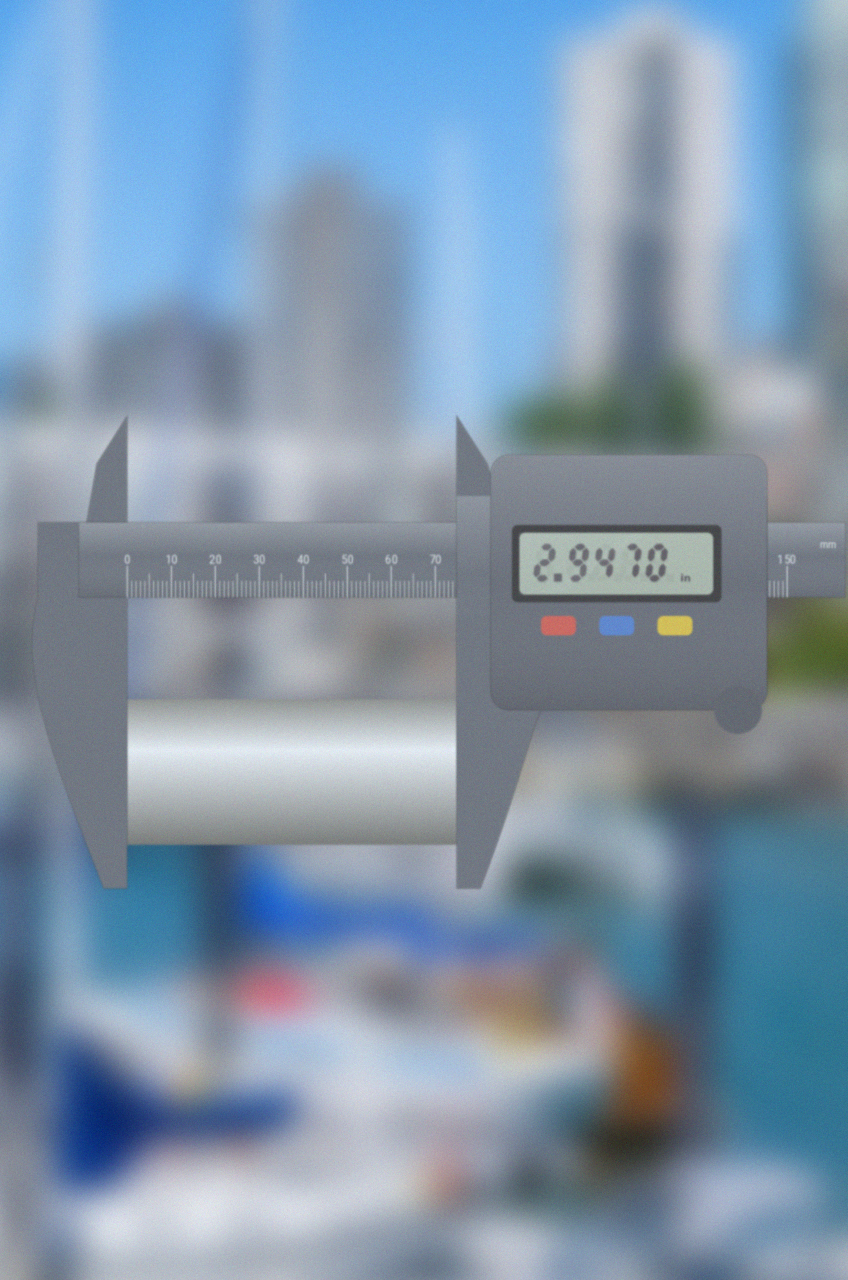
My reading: 2.9470 (in)
